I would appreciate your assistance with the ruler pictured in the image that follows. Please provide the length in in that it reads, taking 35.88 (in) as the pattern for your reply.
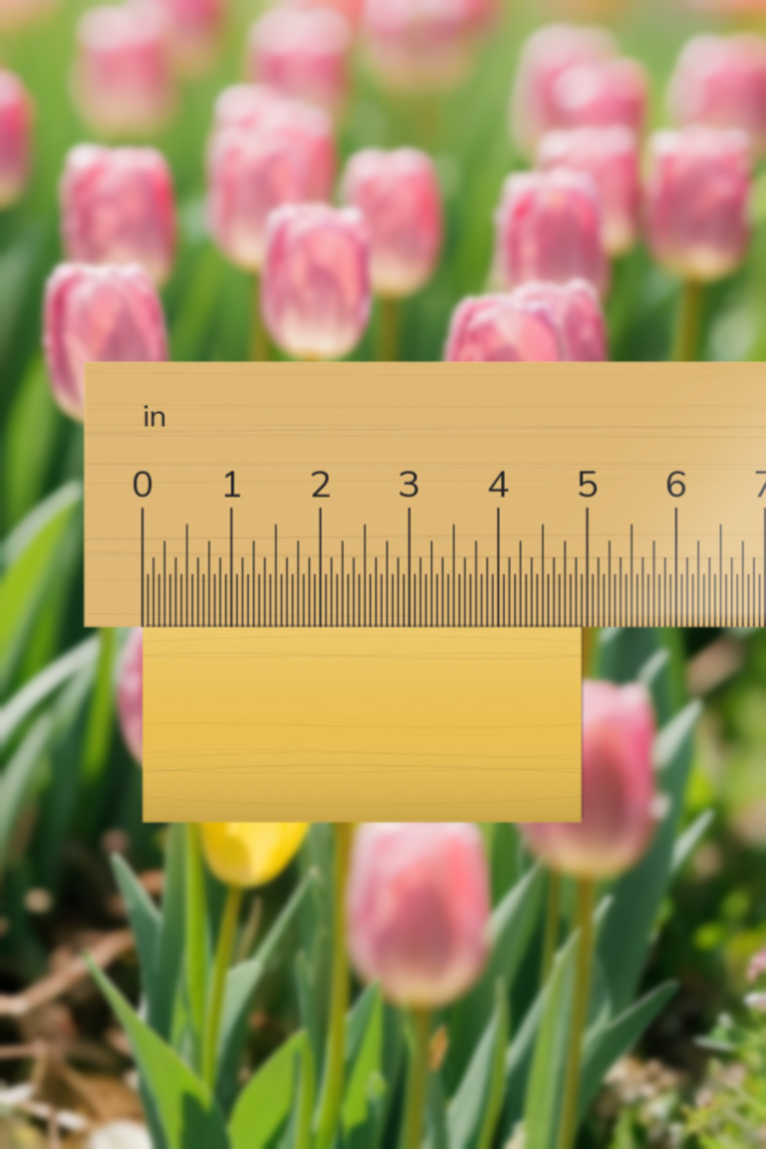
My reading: 4.9375 (in)
